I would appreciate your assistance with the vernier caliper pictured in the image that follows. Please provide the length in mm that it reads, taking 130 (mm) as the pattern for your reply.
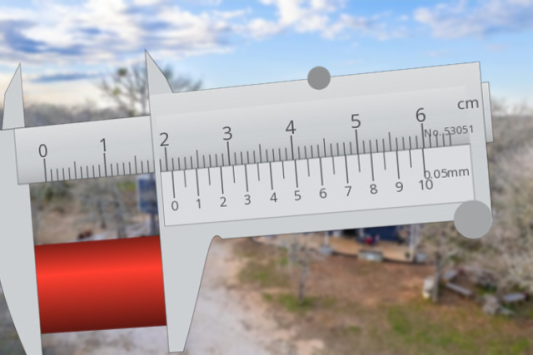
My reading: 20.8 (mm)
